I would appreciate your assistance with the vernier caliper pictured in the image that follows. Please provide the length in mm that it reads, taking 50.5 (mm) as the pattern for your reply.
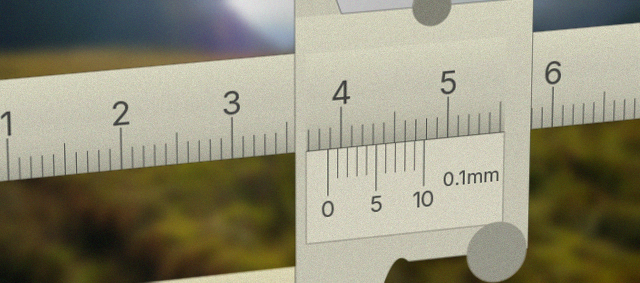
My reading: 38.8 (mm)
